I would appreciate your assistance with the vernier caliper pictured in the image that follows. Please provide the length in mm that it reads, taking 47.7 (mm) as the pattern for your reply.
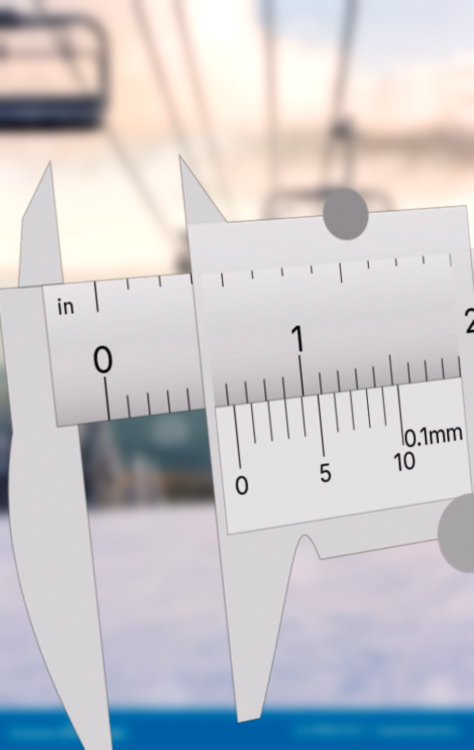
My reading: 6.3 (mm)
